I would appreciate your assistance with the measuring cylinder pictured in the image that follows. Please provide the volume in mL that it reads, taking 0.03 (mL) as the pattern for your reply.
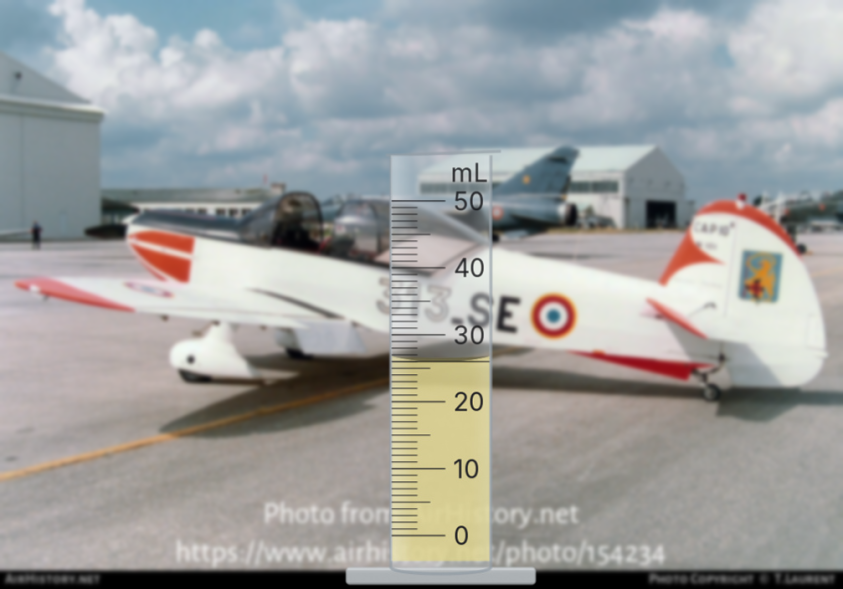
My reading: 26 (mL)
